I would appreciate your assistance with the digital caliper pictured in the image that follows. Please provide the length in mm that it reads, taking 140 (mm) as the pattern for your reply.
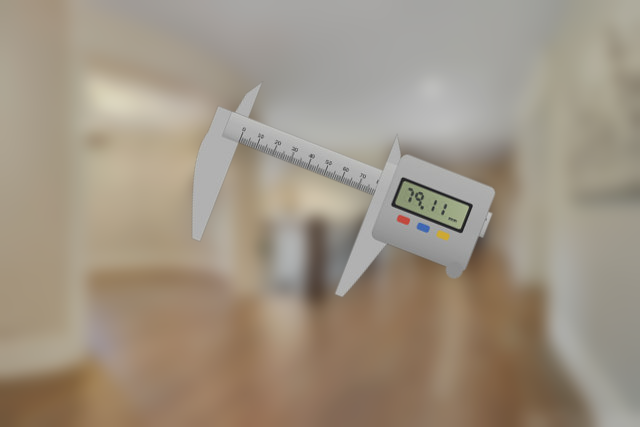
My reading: 79.11 (mm)
